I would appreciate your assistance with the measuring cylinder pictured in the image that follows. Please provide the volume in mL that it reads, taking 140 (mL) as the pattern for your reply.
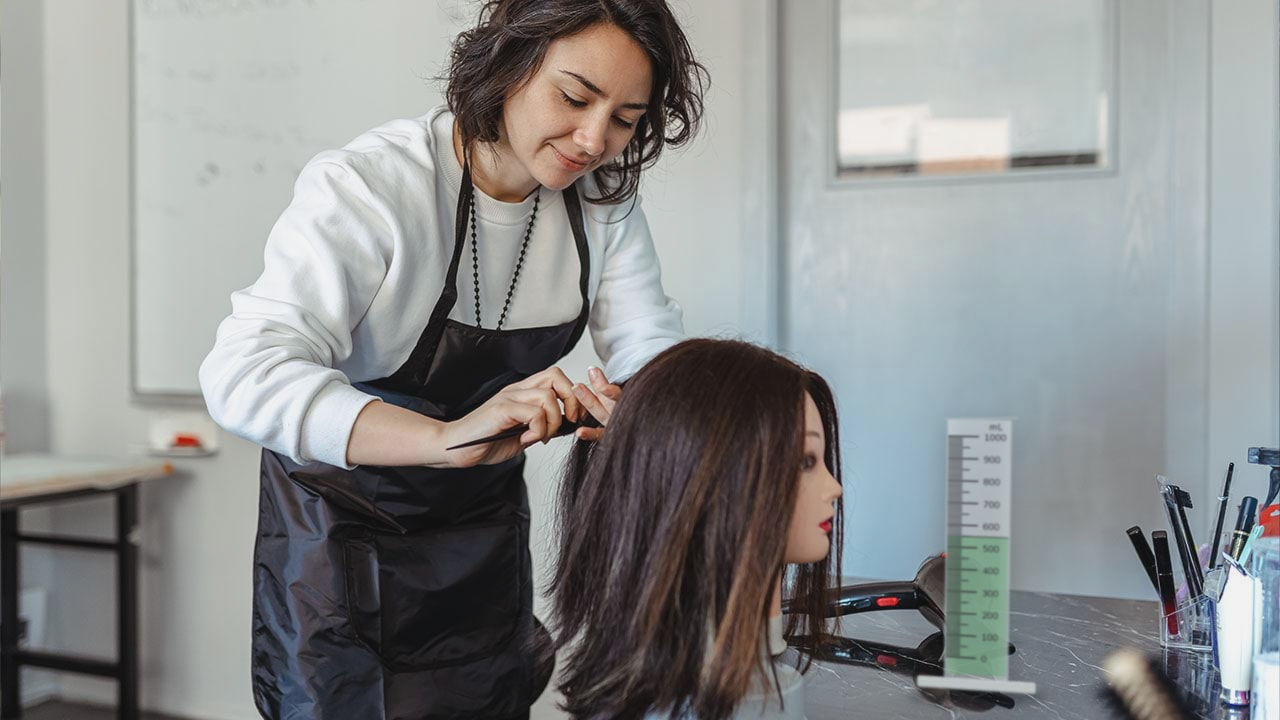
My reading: 550 (mL)
